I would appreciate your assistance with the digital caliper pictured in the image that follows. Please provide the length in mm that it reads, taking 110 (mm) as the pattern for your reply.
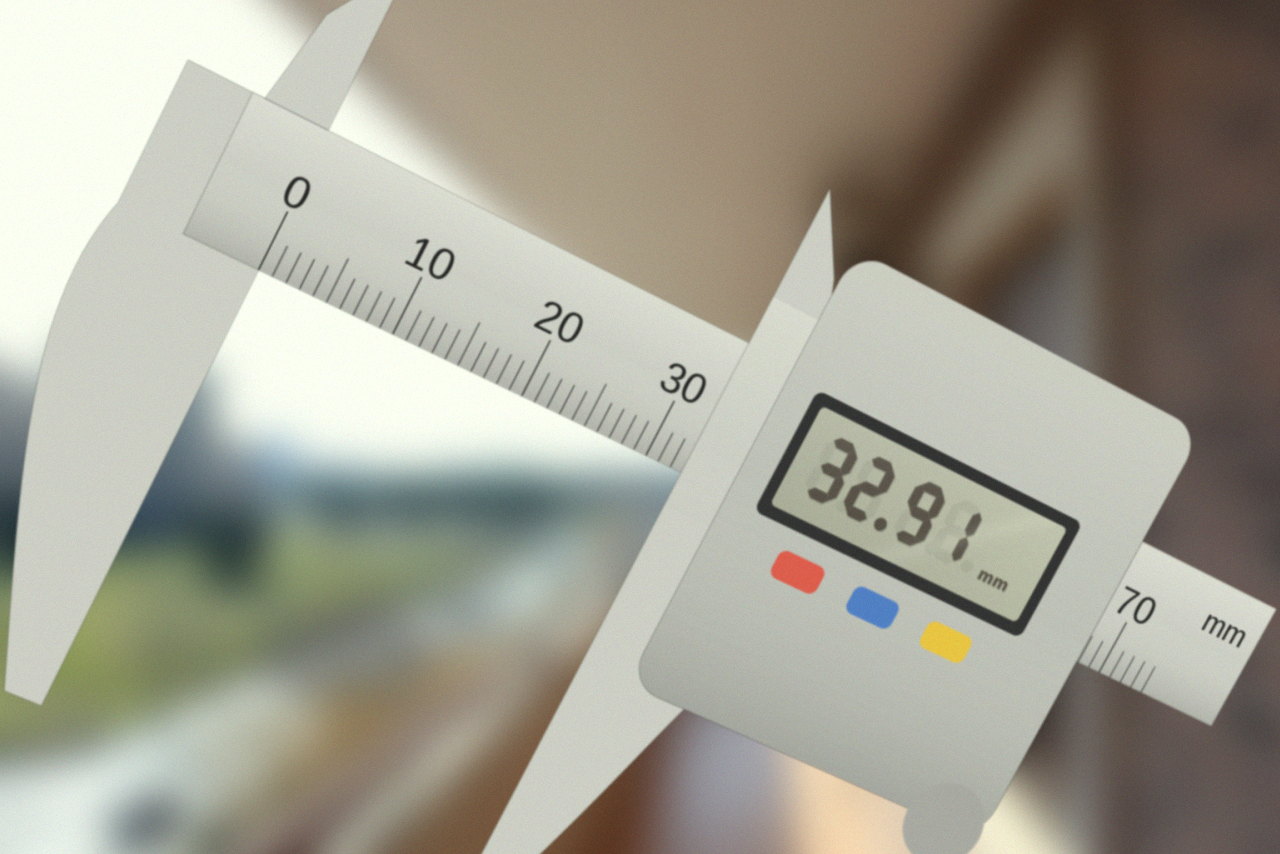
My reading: 32.91 (mm)
